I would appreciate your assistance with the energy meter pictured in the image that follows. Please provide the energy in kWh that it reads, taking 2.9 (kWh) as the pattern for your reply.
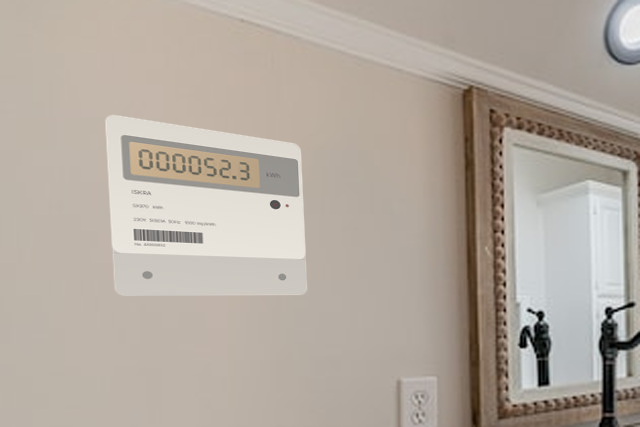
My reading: 52.3 (kWh)
